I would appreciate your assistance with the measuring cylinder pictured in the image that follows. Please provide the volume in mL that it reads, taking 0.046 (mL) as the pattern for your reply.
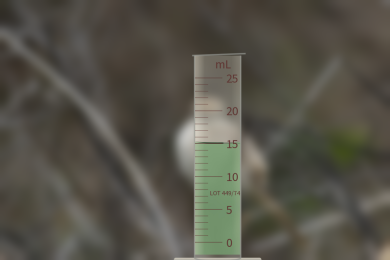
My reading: 15 (mL)
